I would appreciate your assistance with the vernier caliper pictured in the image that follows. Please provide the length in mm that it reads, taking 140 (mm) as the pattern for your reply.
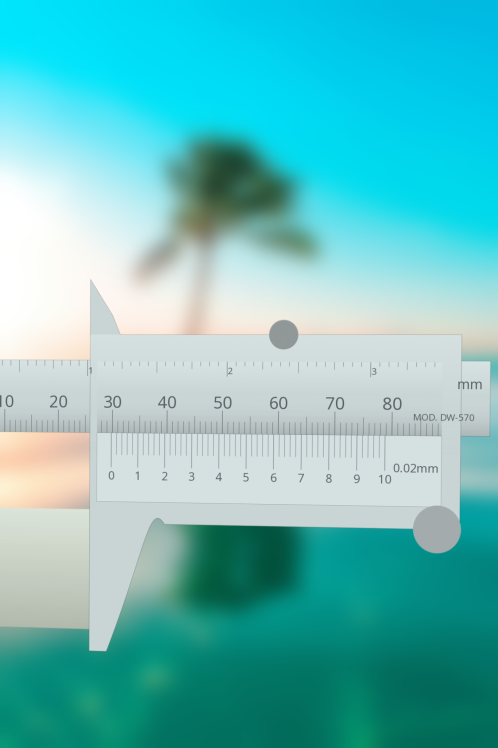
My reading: 29.8 (mm)
